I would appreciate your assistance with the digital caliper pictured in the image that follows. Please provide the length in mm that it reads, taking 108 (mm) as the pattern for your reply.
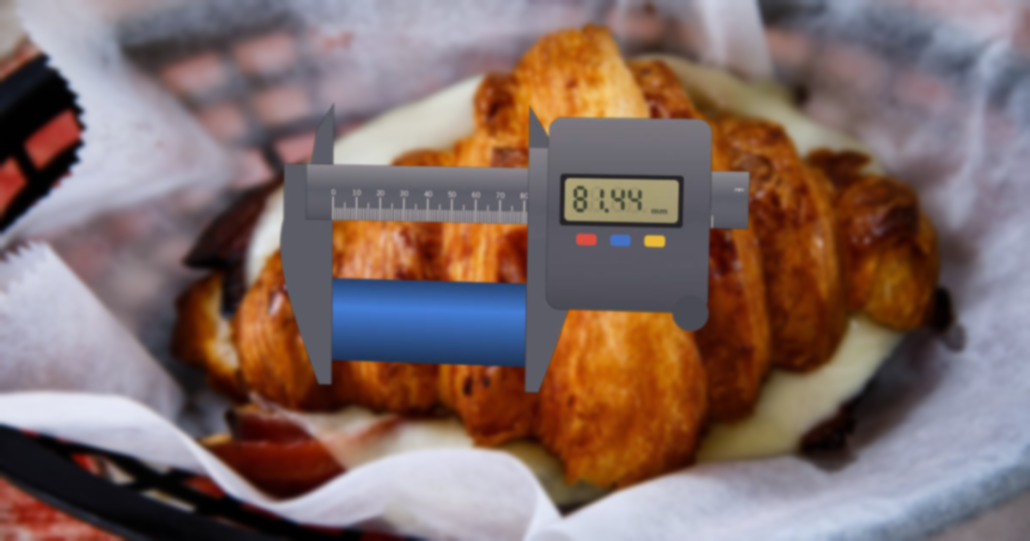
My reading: 81.44 (mm)
